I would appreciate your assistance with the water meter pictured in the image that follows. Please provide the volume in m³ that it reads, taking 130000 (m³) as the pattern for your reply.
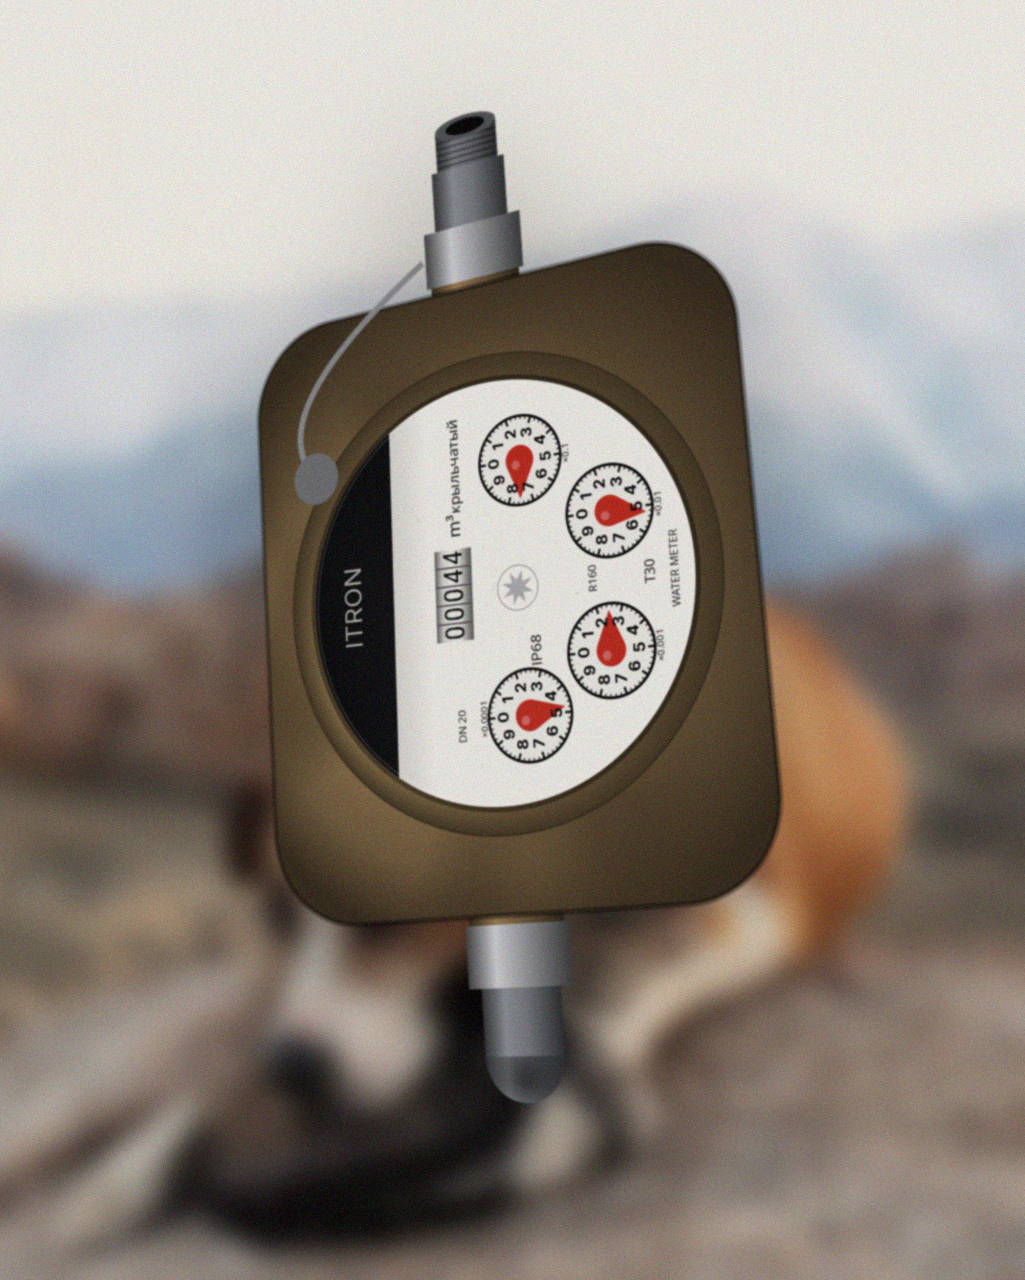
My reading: 44.7524 (m³)
